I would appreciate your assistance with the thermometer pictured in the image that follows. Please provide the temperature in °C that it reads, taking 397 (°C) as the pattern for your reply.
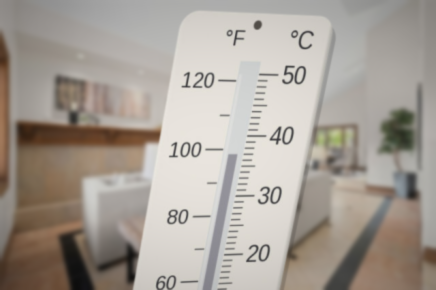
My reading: 37 (°C)
